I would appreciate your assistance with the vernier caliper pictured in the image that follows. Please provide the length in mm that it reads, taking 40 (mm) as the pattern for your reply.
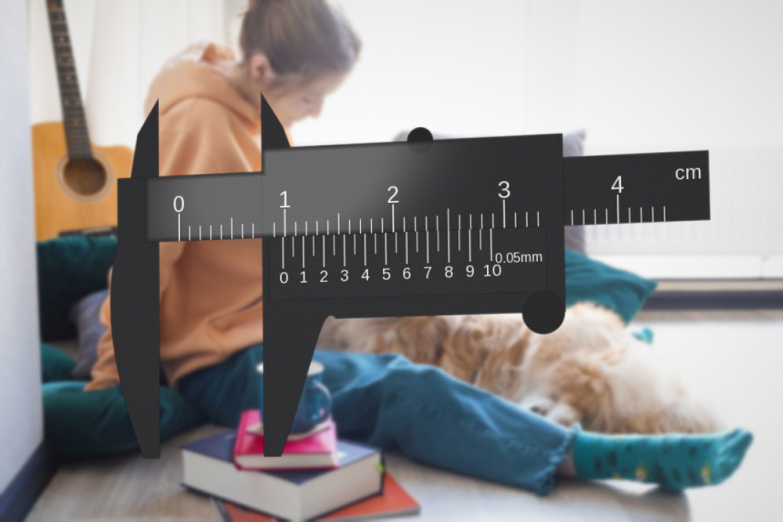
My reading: 9.8 (mm)
